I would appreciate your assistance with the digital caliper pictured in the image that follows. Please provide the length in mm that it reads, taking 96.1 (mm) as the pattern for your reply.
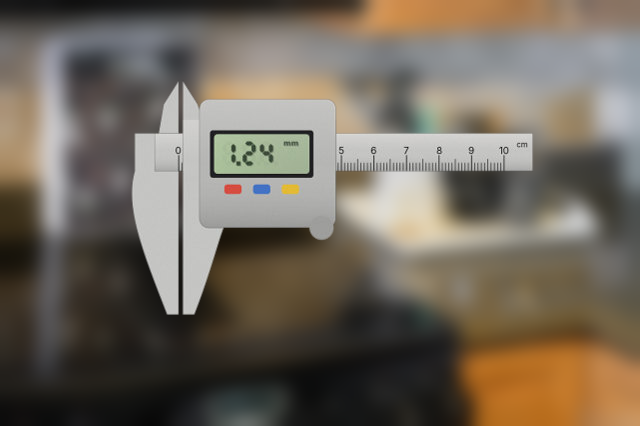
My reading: 1.24 (mm)
